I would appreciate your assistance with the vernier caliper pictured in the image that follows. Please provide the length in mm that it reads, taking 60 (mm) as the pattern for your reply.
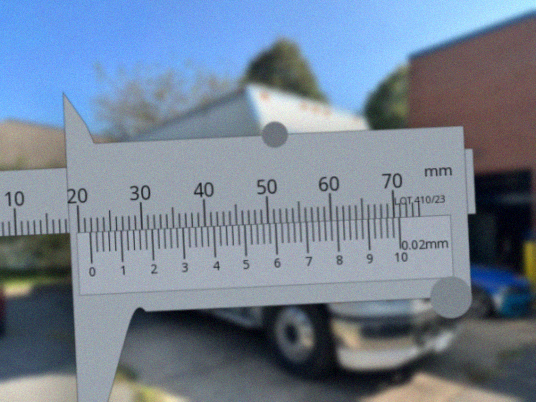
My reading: 21.8 (mm)
